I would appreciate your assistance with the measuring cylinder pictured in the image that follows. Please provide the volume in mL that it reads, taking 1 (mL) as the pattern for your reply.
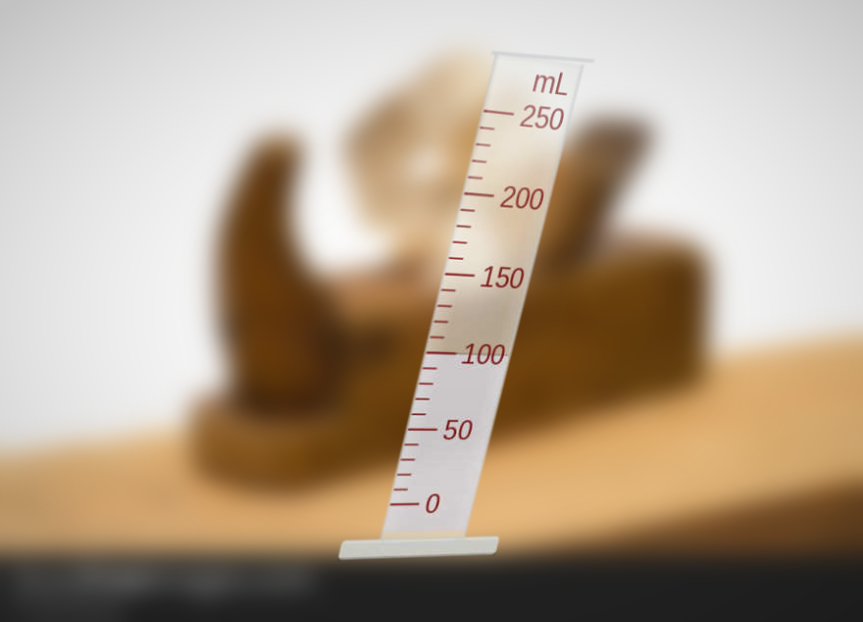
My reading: 100 (mL)
